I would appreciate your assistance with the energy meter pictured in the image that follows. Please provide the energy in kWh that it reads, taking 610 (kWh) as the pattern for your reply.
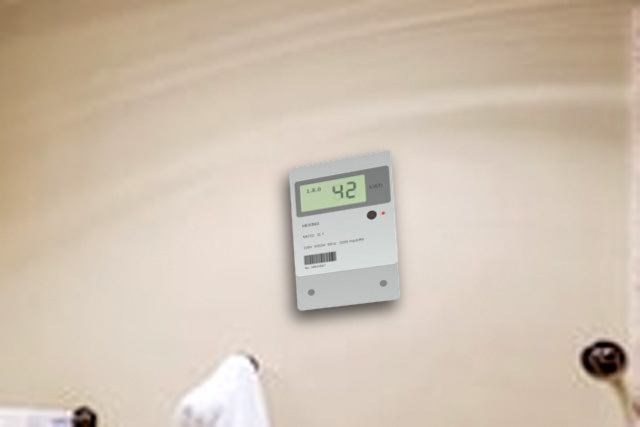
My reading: 42 (kWh)
